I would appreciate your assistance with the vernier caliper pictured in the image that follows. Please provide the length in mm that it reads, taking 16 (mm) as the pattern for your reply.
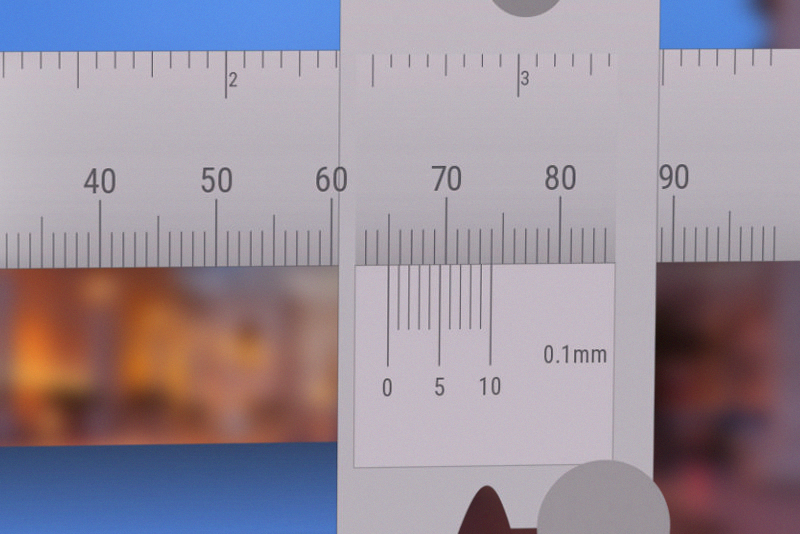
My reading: 65.0 (mm)
